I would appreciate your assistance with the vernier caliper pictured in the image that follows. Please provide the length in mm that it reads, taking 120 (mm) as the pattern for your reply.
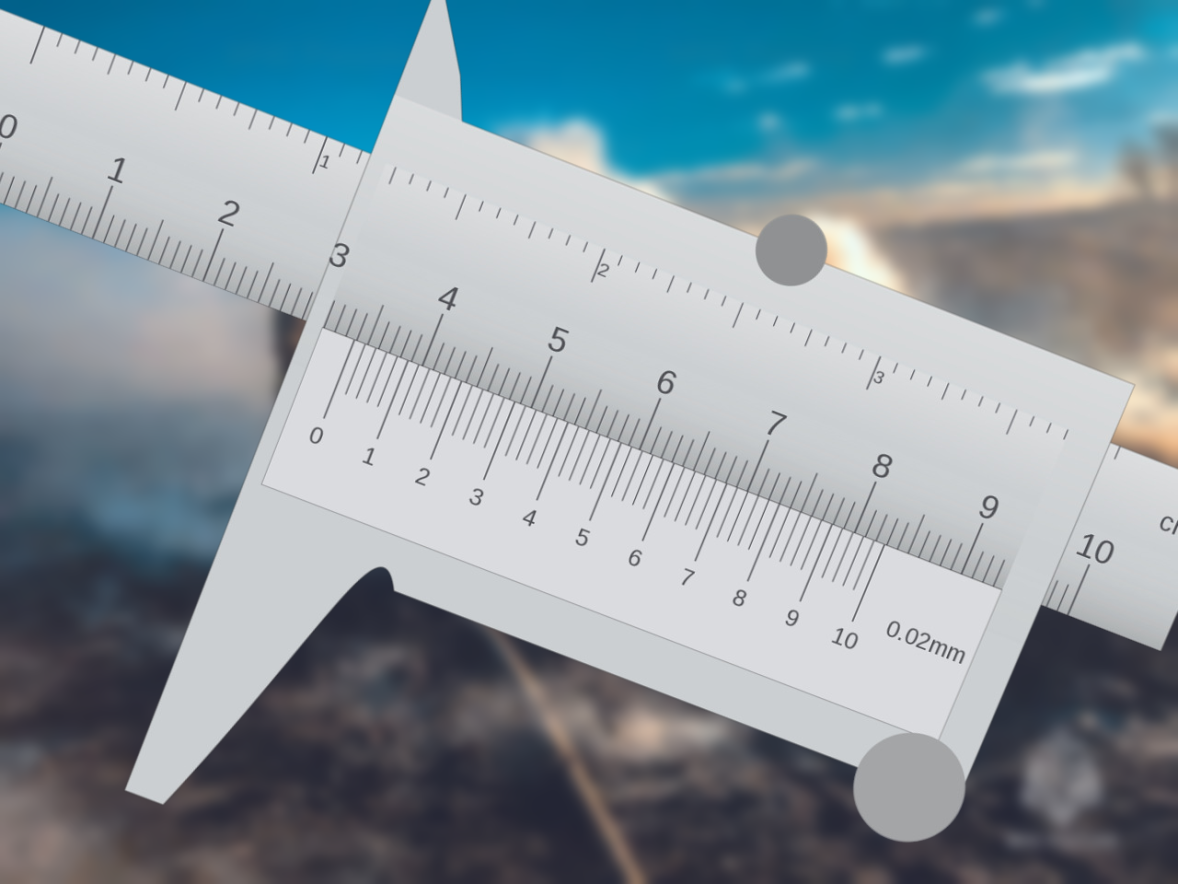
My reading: 33.8 (mm)
